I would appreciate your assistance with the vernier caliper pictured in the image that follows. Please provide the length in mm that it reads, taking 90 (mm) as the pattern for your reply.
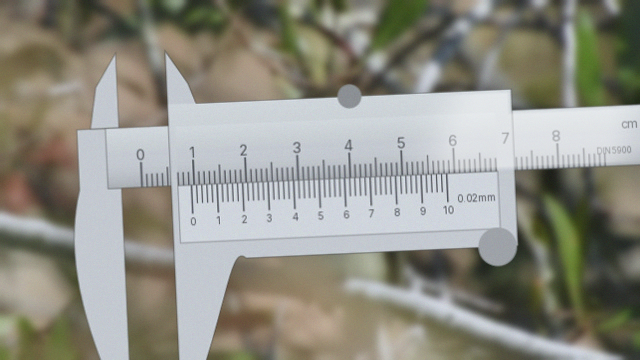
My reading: 9.5 (mm)
